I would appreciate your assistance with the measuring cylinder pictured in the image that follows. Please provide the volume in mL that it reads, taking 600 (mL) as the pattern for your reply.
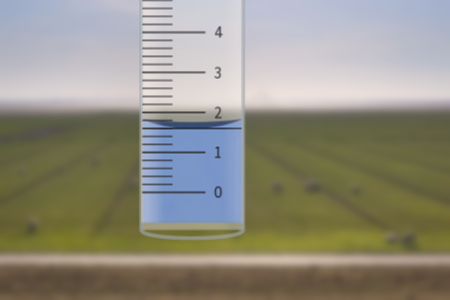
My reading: 1.6 (mL)
